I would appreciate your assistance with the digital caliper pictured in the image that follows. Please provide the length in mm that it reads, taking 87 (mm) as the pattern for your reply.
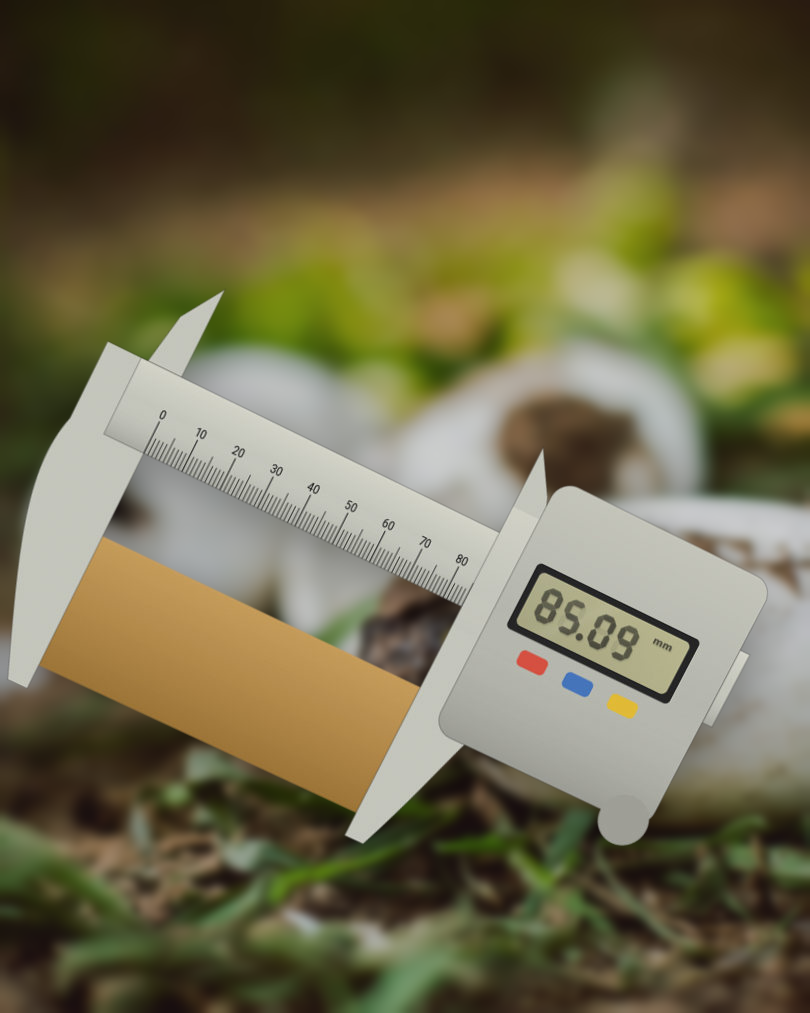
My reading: 85.09 (mm)
